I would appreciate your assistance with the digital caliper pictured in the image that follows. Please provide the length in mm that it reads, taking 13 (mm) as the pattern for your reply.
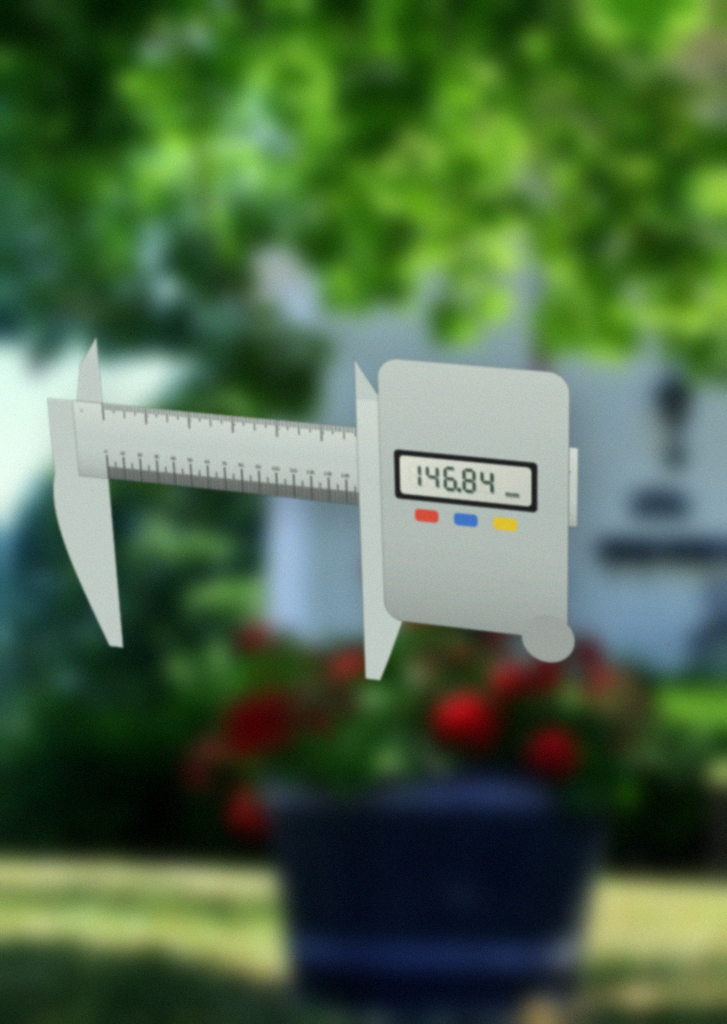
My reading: 146.84 (mm)
